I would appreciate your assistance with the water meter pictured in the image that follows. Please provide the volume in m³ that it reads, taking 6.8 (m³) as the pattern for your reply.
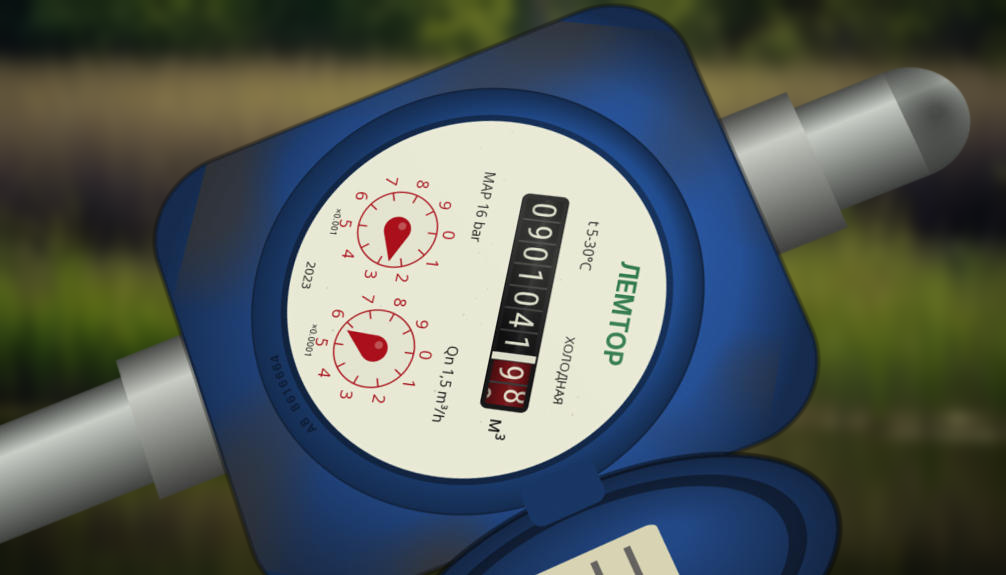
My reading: 901041.9825 (m³)
